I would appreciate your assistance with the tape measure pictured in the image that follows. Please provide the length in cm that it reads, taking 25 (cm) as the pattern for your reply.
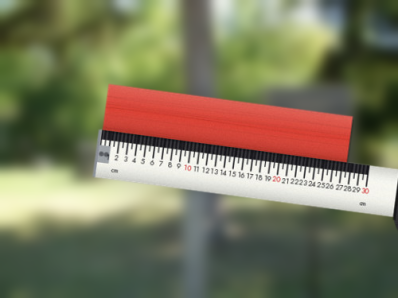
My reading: 27.5 (cm)
